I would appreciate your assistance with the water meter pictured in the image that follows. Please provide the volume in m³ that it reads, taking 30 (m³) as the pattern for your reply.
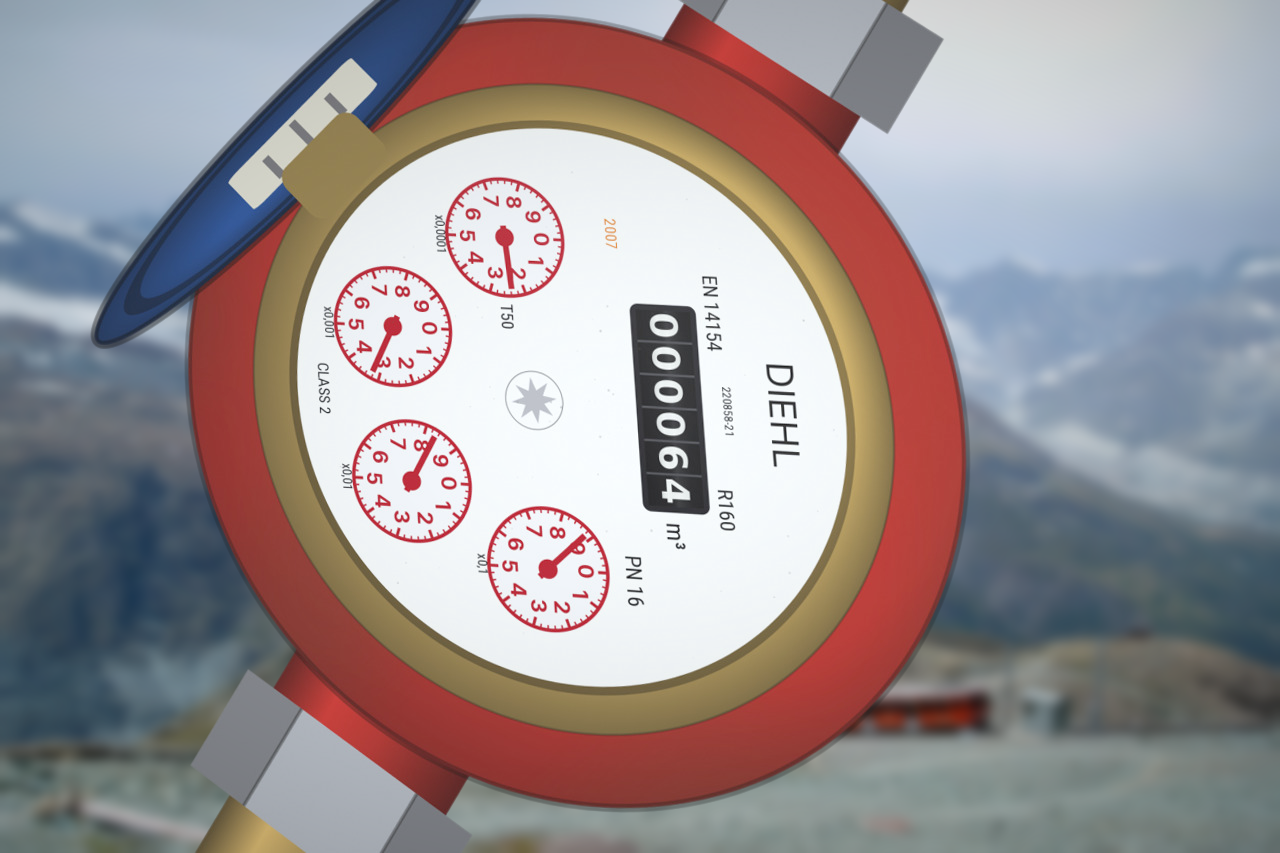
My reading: 64.8832 (m³)
